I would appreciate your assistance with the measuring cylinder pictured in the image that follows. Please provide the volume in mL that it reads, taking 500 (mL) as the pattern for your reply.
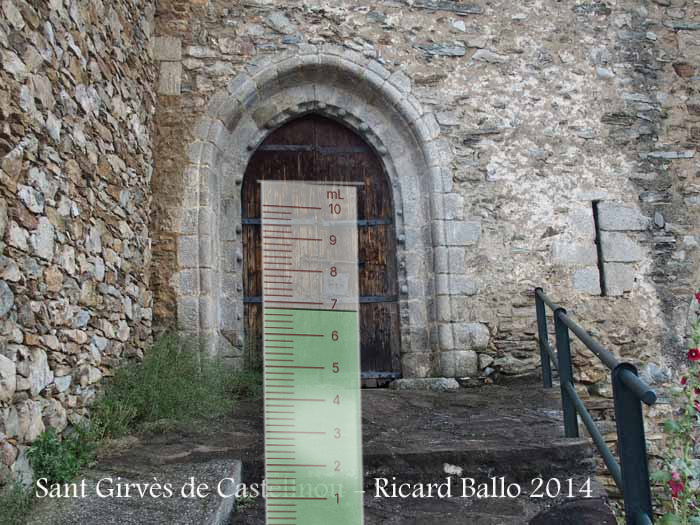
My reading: 6.8 (mL)
